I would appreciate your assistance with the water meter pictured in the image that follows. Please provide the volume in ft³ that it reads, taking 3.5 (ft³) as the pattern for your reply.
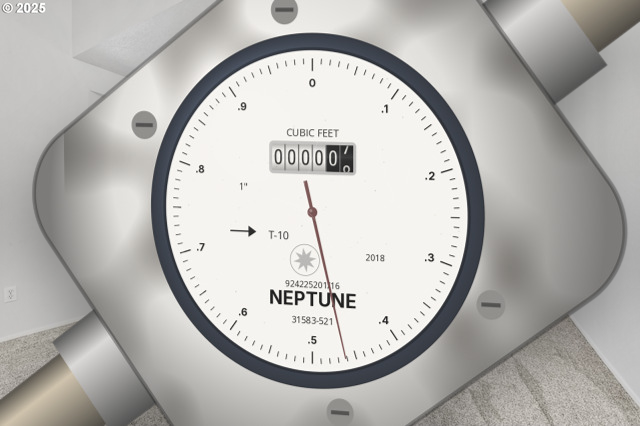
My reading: 7.46 (ft³)
